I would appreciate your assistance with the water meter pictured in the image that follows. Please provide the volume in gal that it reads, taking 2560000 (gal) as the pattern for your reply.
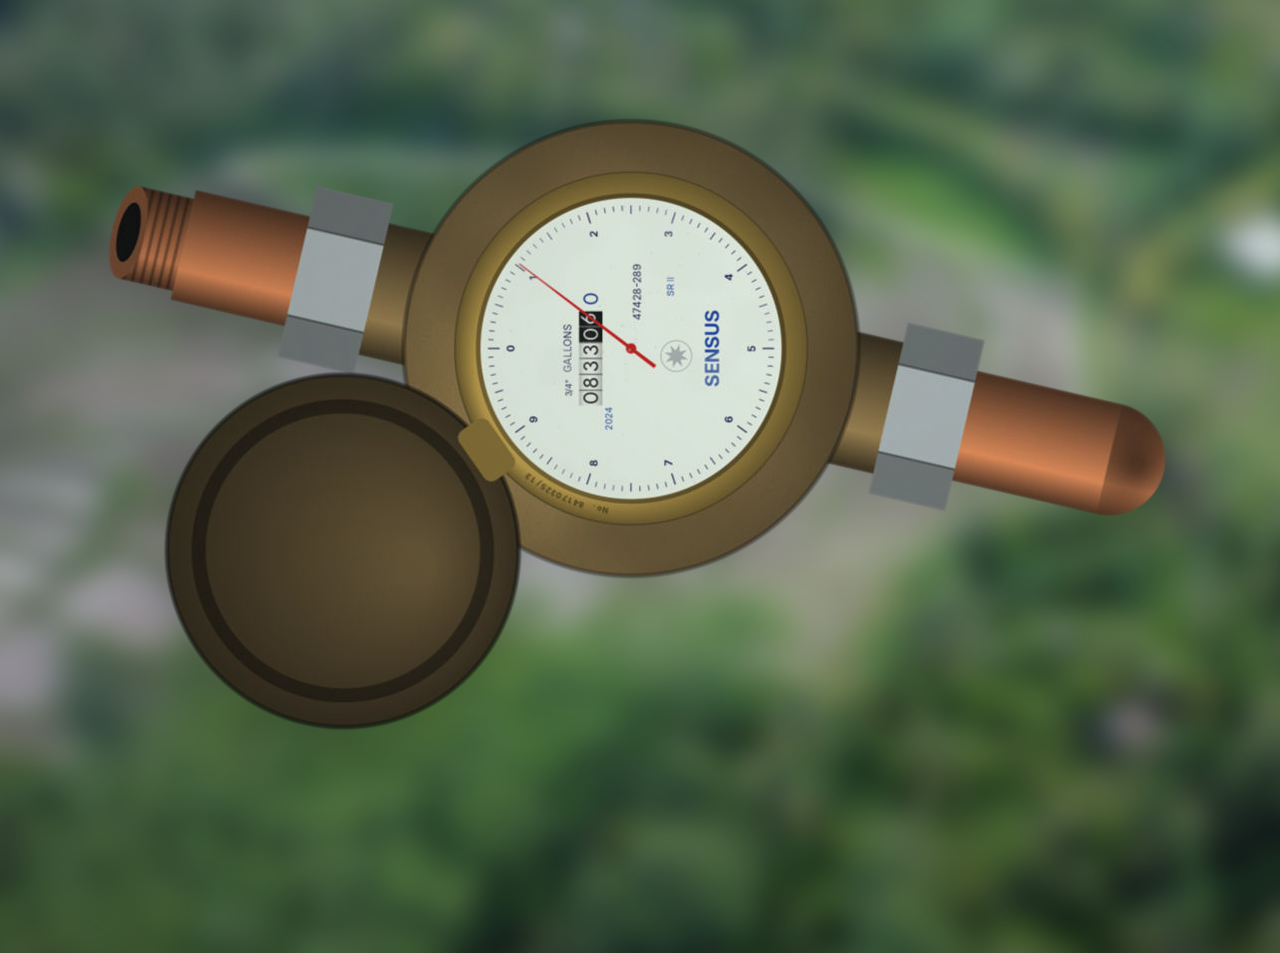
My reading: 833061.0 (gal)
